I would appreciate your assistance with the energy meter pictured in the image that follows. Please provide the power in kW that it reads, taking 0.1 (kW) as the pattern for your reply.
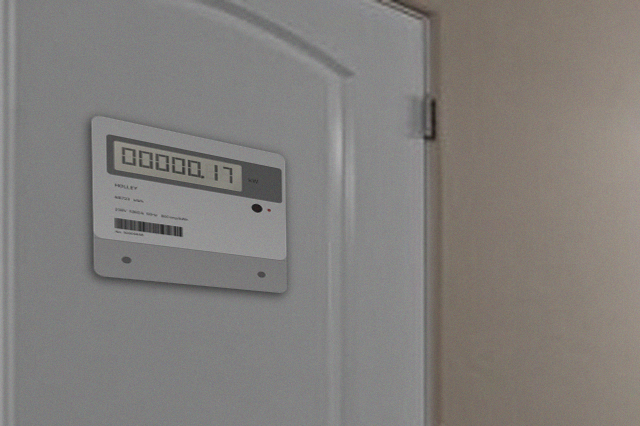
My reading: 0.17 (kW)
